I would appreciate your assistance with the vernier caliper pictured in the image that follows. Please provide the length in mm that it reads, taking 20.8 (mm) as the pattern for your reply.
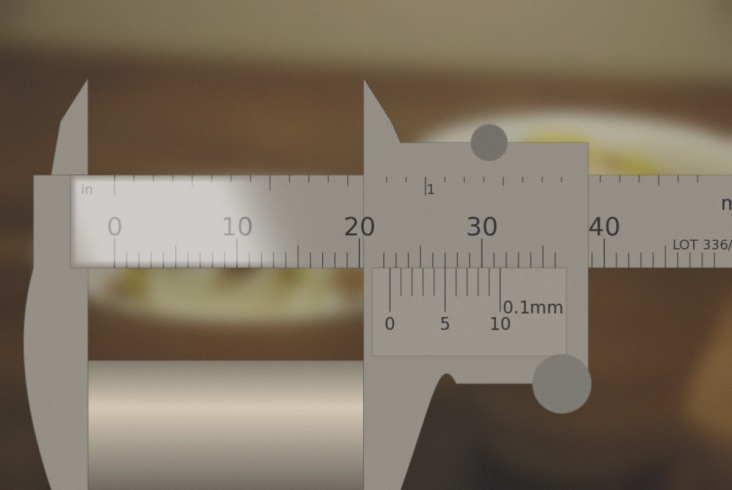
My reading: 22.5 (mm)
